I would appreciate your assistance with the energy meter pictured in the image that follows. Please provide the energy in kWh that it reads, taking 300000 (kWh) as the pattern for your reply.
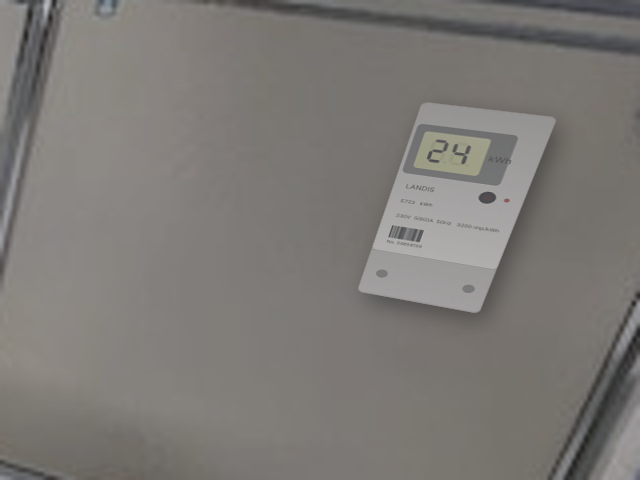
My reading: 24 (kWh)
